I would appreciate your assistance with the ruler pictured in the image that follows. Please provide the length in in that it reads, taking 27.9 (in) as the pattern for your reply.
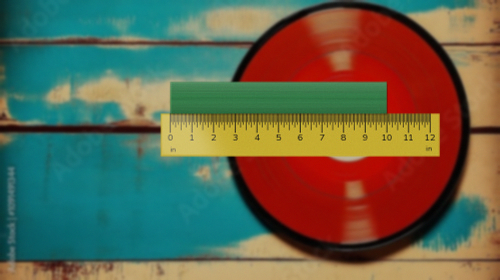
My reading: 10 (in)
